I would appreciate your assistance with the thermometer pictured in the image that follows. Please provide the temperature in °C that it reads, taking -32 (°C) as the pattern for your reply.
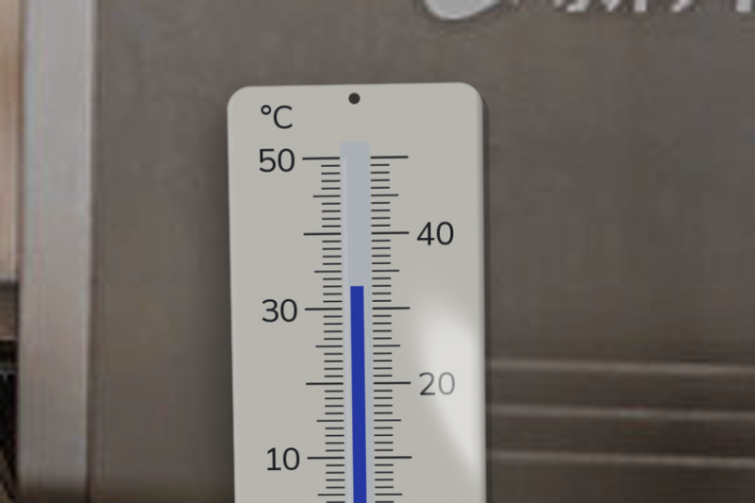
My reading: 33 (°C)
